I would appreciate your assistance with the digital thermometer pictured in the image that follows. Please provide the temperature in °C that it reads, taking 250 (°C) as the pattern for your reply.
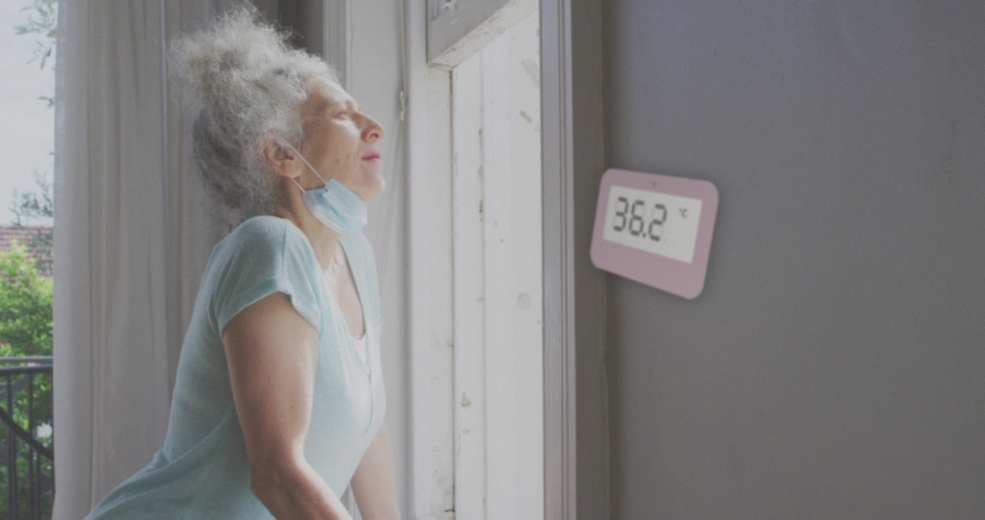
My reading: 36.2 (°C)
